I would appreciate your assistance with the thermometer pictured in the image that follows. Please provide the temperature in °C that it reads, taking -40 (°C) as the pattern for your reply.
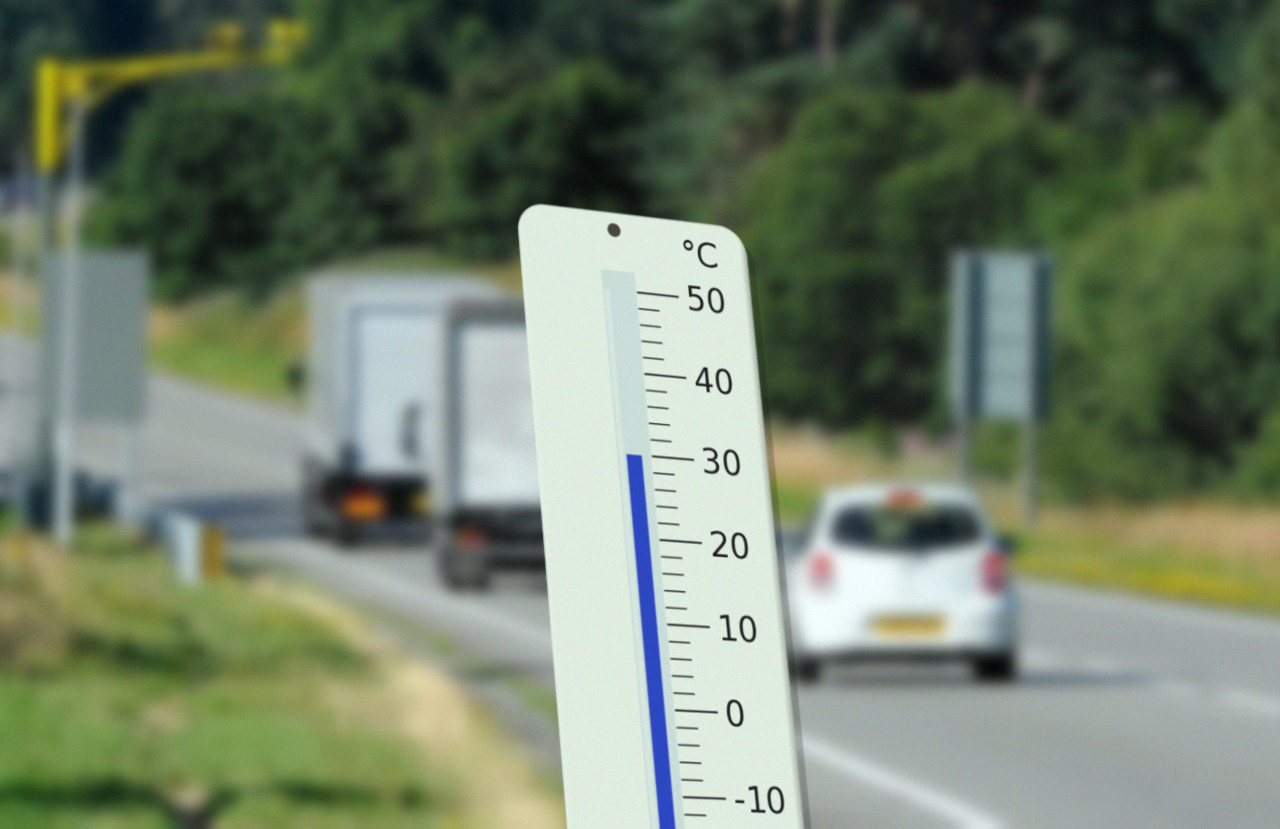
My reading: 30 (°C)
